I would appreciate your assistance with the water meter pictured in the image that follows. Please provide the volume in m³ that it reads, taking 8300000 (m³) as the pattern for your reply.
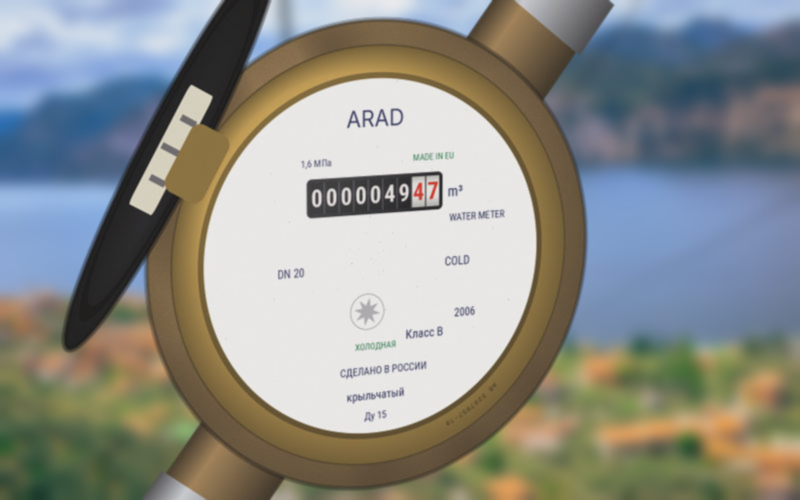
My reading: 49.47 (m³)
